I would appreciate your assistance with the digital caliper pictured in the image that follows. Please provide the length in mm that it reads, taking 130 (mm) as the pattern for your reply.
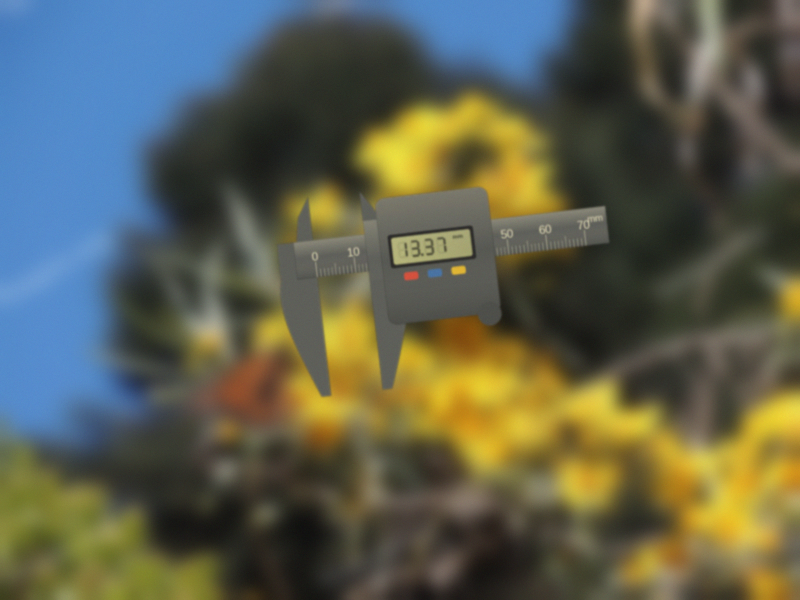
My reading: 13.37 (mm)
